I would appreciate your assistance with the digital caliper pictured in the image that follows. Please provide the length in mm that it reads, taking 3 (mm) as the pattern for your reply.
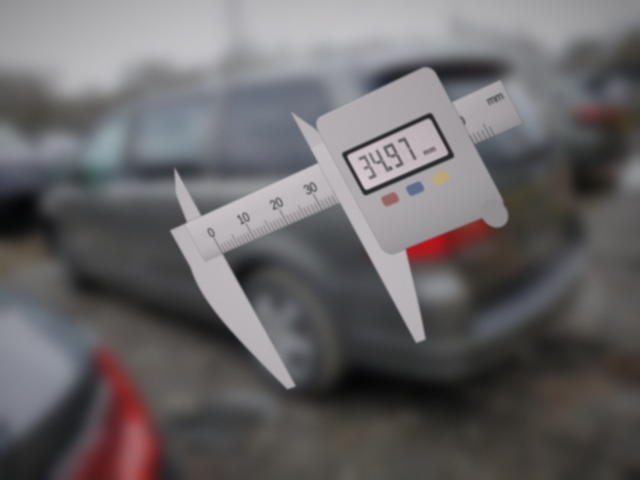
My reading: 34.97 (mm)
